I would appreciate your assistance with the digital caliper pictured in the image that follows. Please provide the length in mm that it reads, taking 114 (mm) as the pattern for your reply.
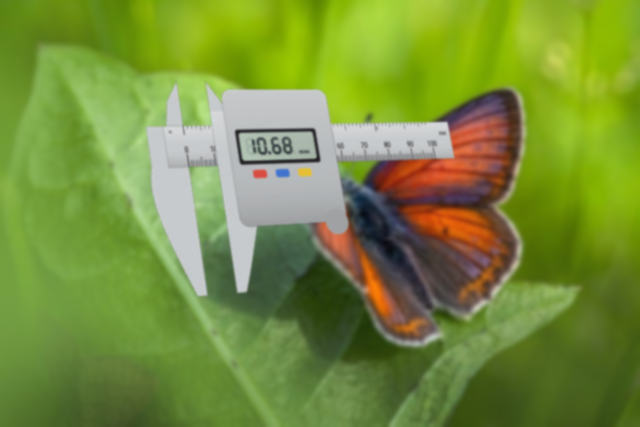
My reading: 10.68 (mm)
